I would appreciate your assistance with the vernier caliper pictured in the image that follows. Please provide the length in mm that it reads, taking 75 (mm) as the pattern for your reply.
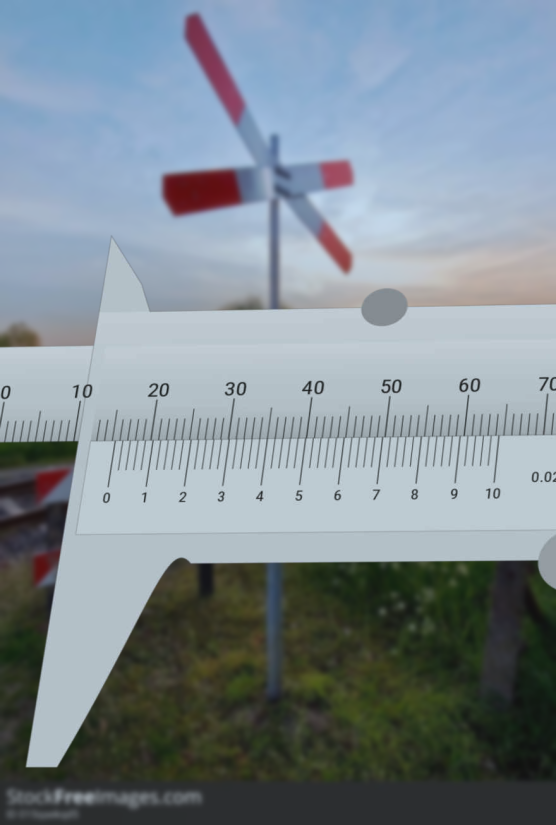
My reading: 15.4 (mm)
